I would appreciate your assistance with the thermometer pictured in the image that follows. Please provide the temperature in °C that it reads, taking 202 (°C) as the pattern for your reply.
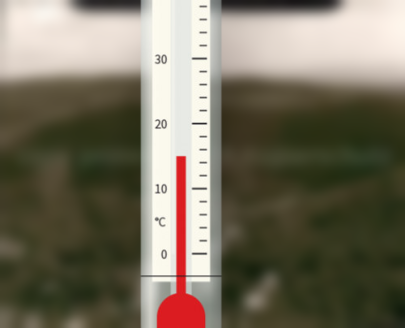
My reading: 15 (°C)
